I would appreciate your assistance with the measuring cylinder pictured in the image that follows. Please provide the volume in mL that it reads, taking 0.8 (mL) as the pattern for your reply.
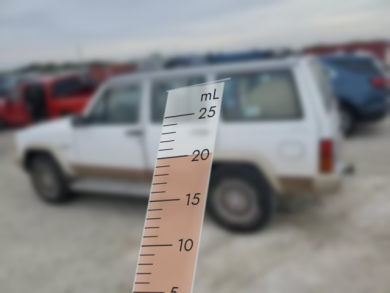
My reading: 20 (mL)
